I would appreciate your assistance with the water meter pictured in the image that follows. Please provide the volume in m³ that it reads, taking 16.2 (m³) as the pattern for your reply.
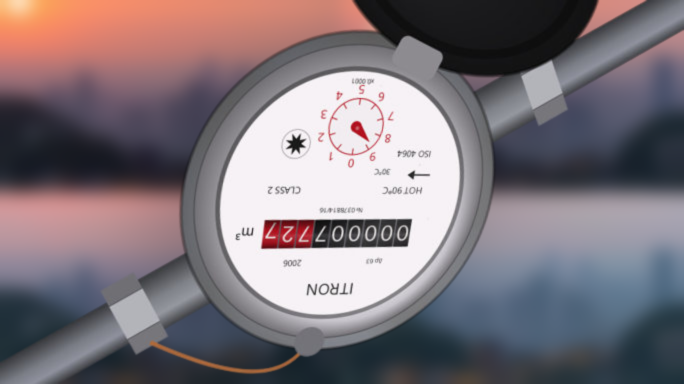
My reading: 7.7268 (m³)
